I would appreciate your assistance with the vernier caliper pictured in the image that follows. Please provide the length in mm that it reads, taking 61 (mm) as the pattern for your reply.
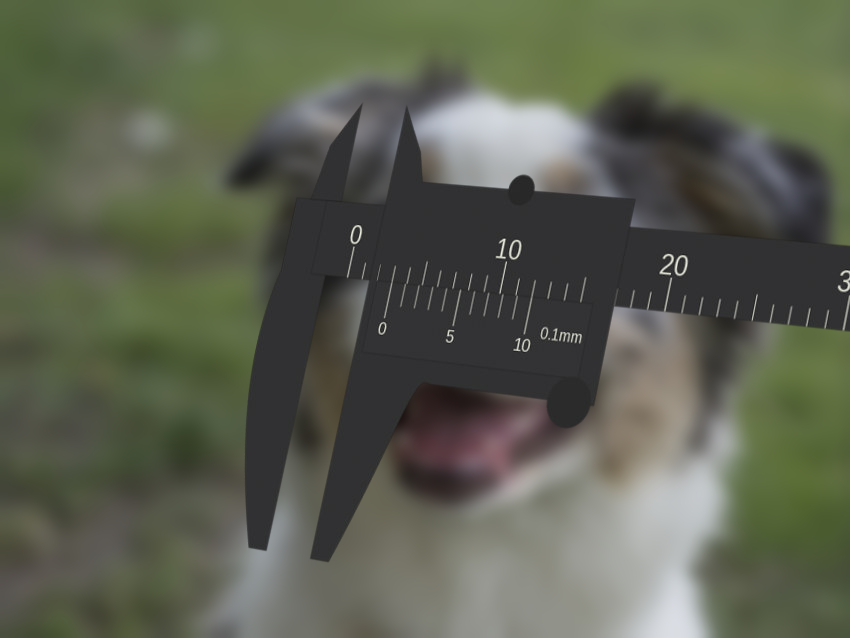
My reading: 3.0 (mm)
